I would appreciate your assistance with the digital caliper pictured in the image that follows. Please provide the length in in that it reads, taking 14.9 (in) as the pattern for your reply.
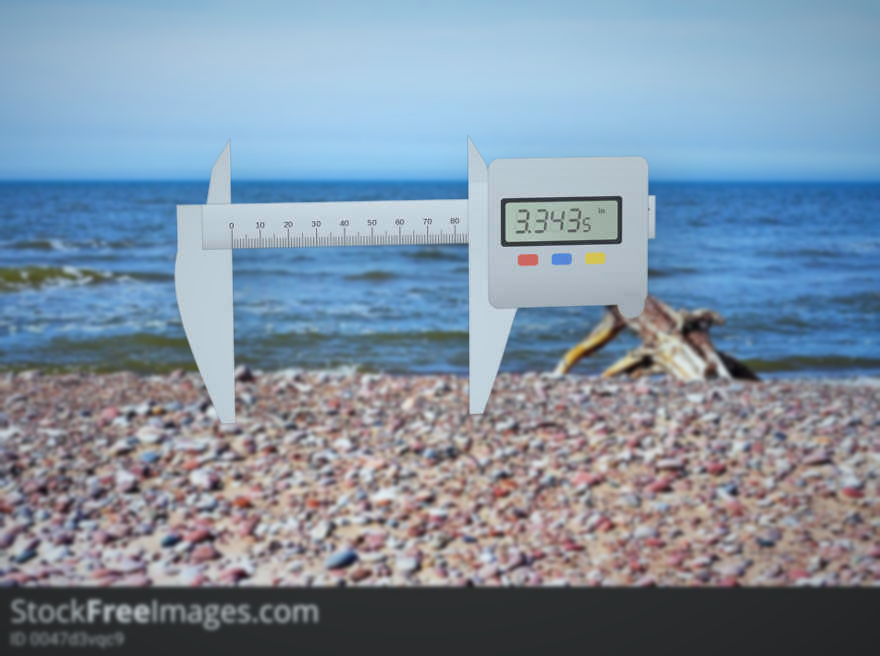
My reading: 3.3435 (in)
